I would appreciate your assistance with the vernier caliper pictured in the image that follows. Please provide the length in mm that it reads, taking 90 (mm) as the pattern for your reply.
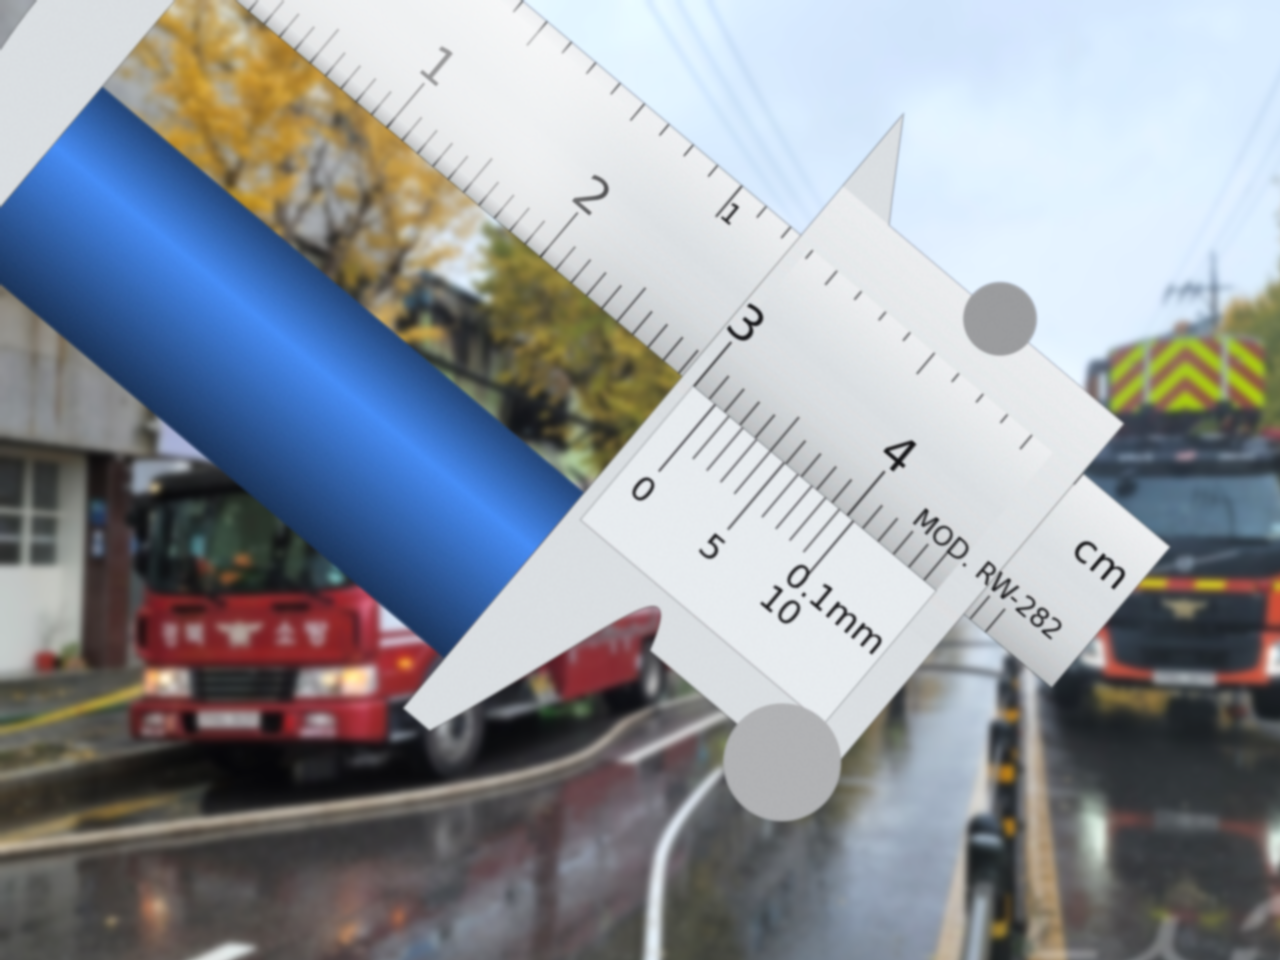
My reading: 31.4 (mm)
